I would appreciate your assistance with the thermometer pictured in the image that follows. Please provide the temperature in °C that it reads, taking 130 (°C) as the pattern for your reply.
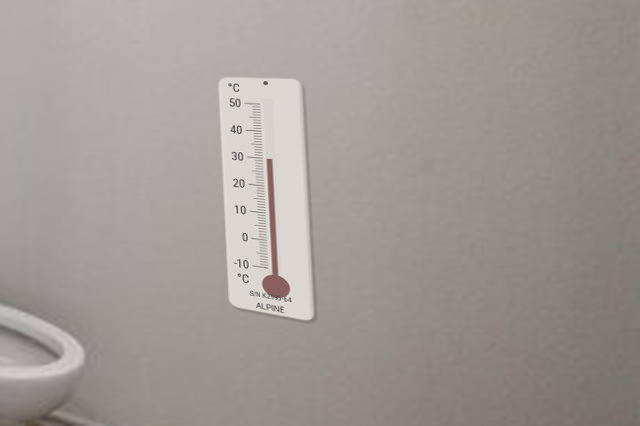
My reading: 30 (°C)
